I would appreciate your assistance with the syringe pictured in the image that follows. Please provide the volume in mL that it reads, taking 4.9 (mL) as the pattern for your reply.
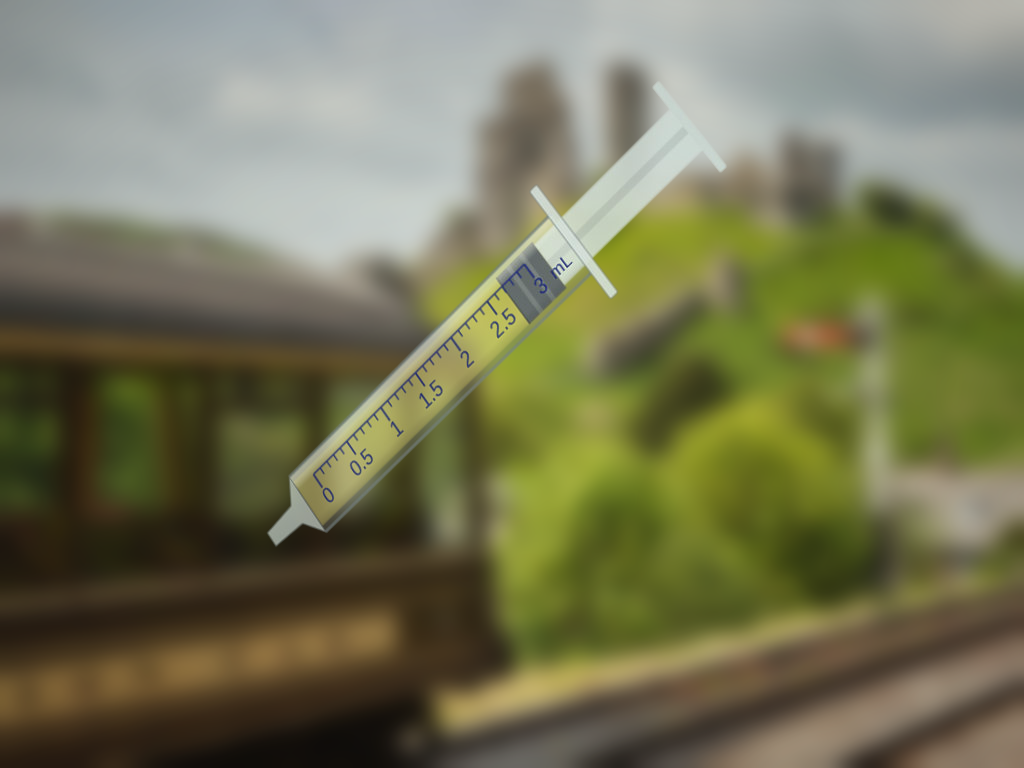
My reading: 2.7 (mL)
